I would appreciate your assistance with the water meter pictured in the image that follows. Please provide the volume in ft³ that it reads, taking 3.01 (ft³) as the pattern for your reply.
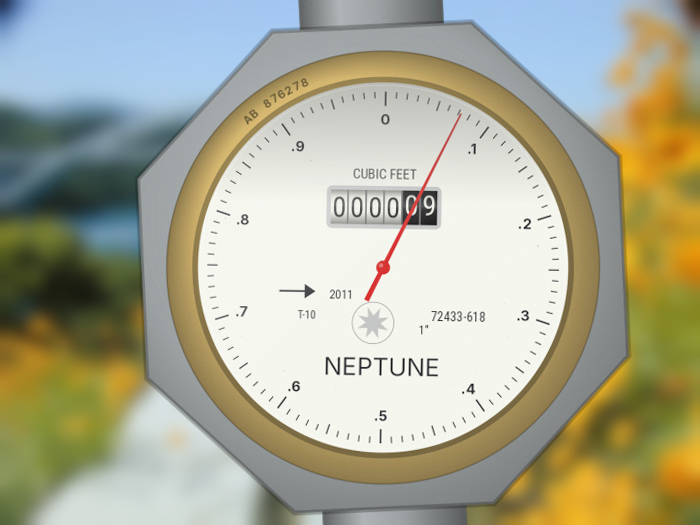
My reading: 9.07 (ft³)
